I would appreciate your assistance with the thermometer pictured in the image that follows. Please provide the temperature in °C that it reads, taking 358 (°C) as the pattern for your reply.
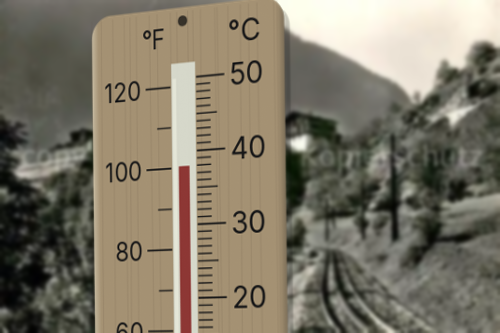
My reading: 38 (°C)
